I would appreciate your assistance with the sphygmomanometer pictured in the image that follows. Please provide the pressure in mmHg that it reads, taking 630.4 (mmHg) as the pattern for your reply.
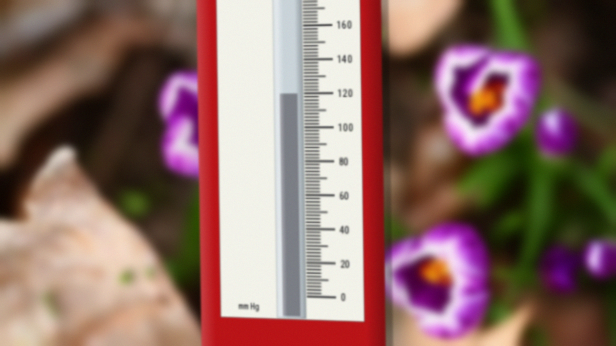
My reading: 120 (mmHg)
